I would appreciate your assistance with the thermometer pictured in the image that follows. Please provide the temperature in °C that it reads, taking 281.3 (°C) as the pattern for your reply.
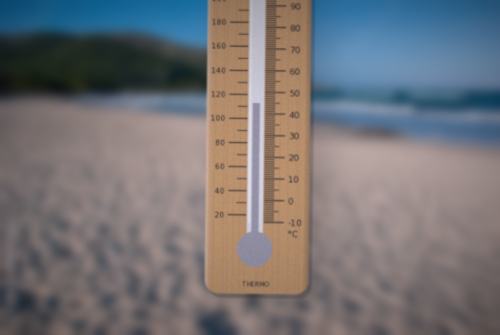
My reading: 45 (°C)
